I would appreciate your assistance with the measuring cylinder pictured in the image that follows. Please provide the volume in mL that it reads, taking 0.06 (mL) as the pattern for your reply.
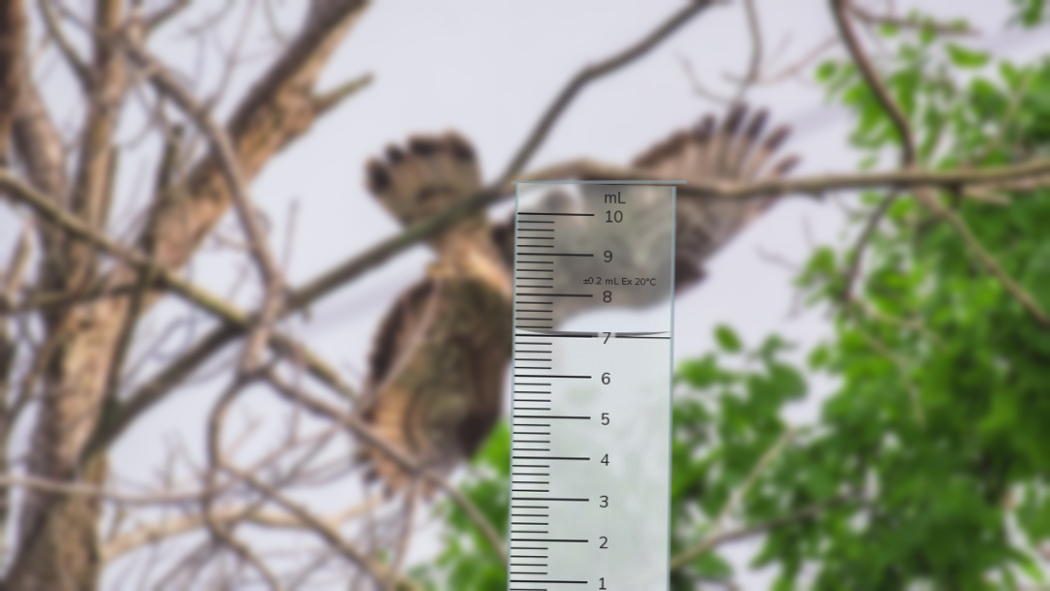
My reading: 7 (mL)
